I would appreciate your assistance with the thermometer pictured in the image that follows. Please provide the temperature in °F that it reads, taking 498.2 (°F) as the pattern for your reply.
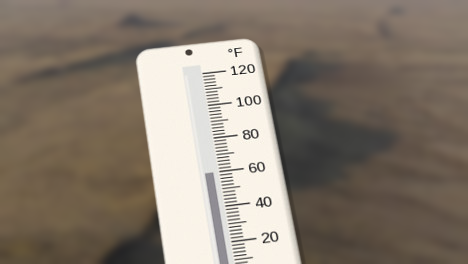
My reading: 60 (°F)
